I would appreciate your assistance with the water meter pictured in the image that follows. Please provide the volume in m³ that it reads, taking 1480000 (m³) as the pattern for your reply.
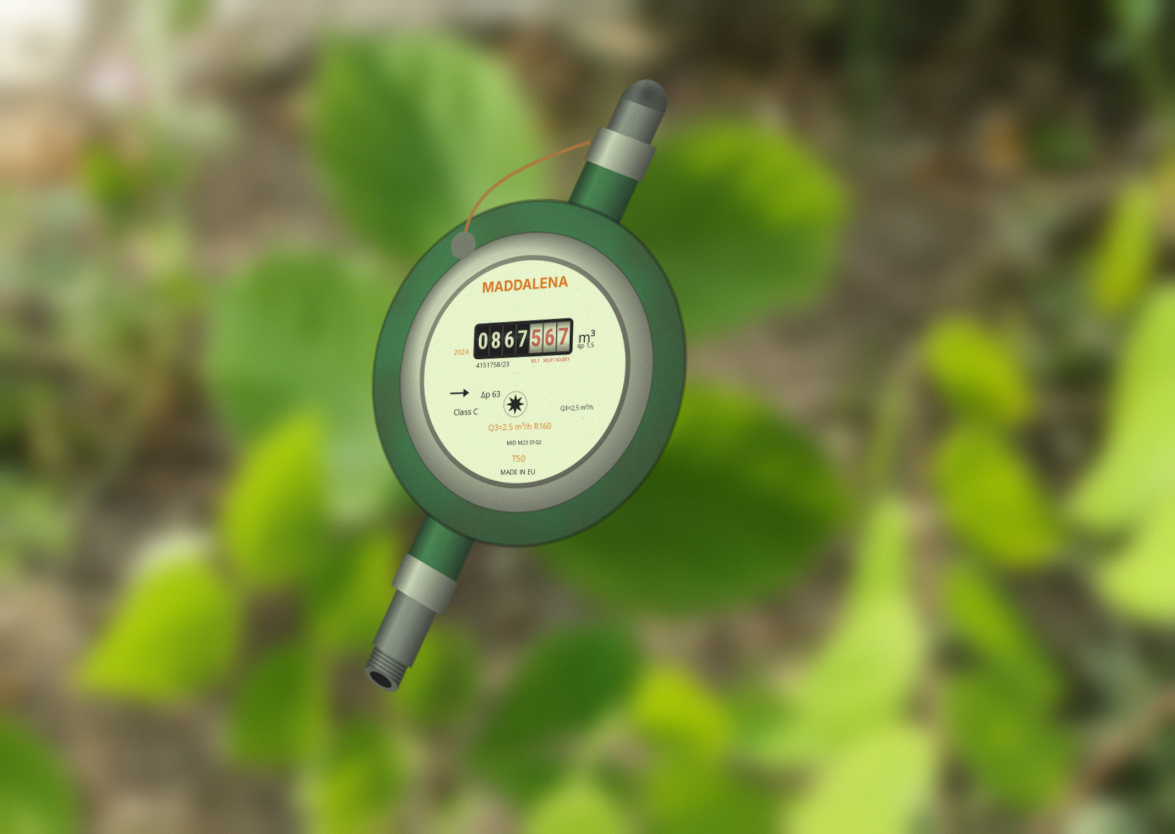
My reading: 867.567 (m³)
